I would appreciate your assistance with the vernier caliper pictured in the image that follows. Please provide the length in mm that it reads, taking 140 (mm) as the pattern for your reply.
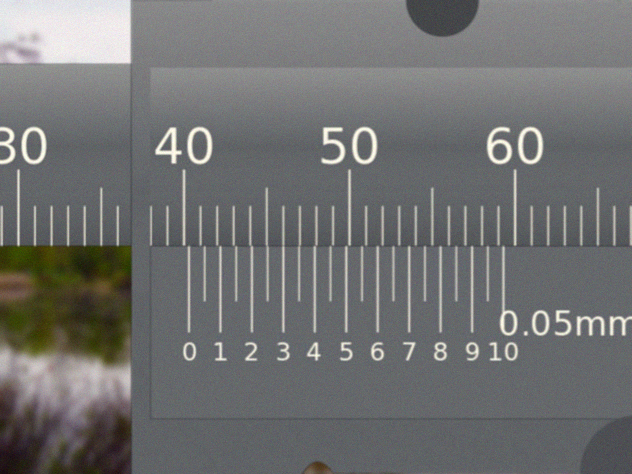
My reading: 40.3 (mm)
